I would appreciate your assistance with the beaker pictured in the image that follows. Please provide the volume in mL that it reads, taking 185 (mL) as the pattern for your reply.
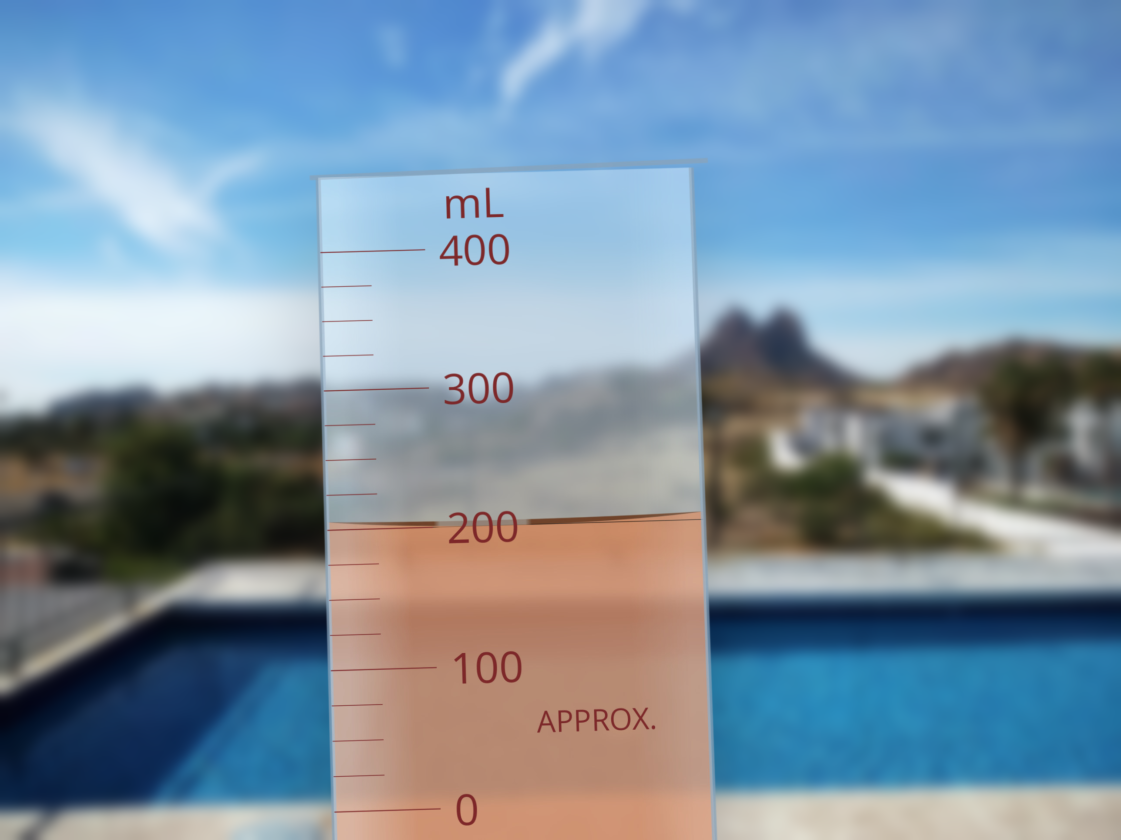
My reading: 200 (mL)
